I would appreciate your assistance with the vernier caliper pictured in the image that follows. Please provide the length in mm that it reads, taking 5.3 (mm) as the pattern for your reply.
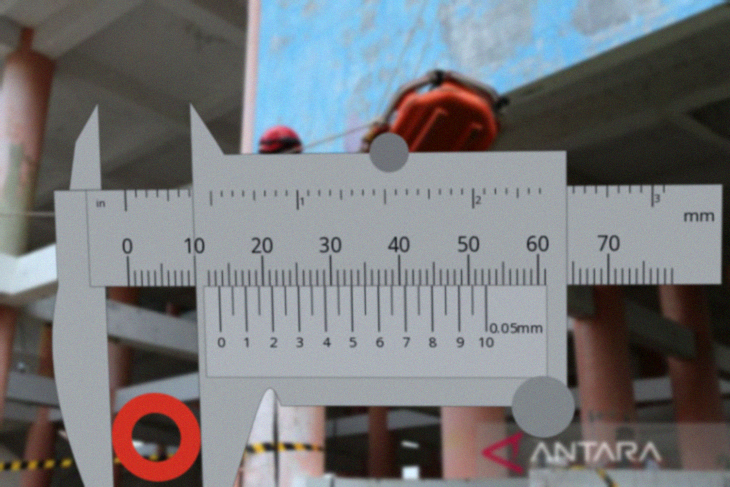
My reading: 13.5 (mm)
